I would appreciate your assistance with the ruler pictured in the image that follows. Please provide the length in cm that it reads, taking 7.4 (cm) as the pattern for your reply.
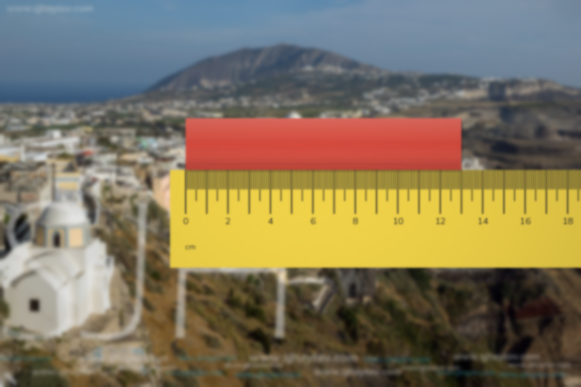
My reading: 13 (cm)
